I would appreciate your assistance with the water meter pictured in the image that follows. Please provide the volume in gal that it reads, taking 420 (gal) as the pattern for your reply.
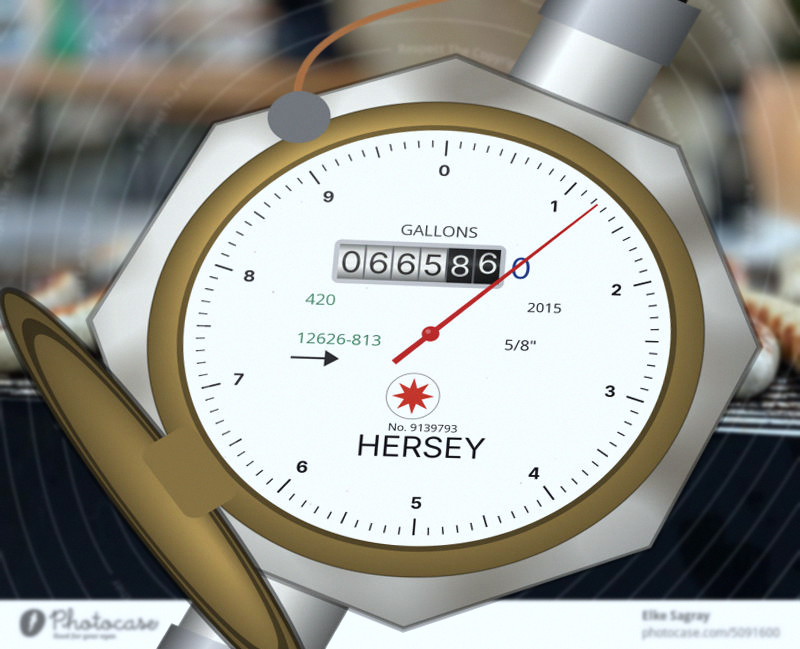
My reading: 665861.2 (gal)
